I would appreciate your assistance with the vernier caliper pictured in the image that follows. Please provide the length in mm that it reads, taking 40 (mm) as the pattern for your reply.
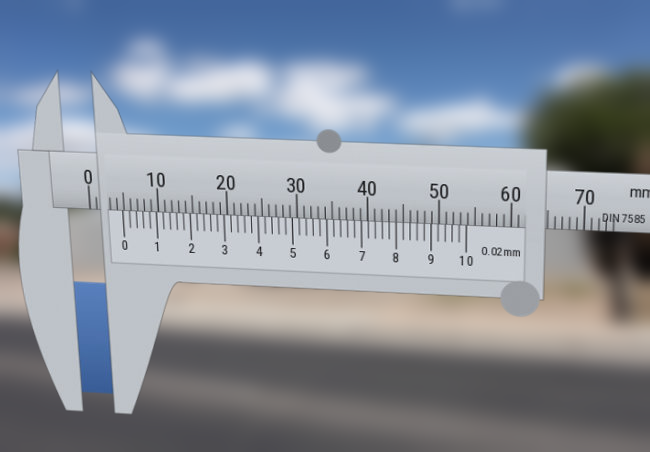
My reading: 4.8 (mm)
